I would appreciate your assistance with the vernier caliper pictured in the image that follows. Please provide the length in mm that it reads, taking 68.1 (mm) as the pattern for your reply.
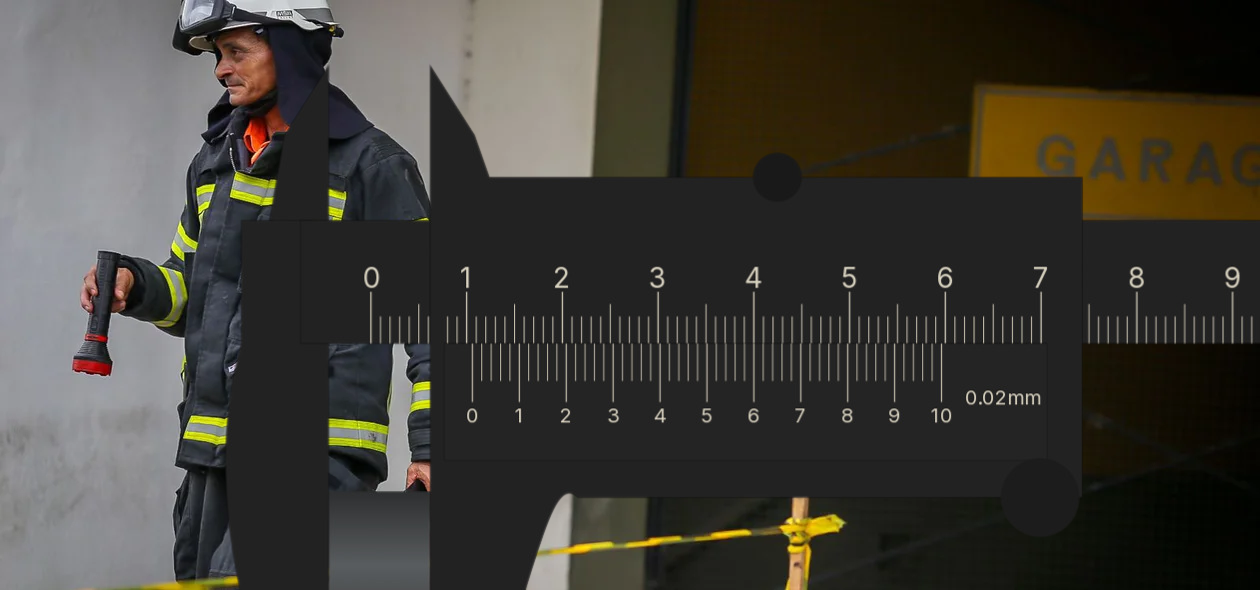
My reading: 10.6 (mm)
